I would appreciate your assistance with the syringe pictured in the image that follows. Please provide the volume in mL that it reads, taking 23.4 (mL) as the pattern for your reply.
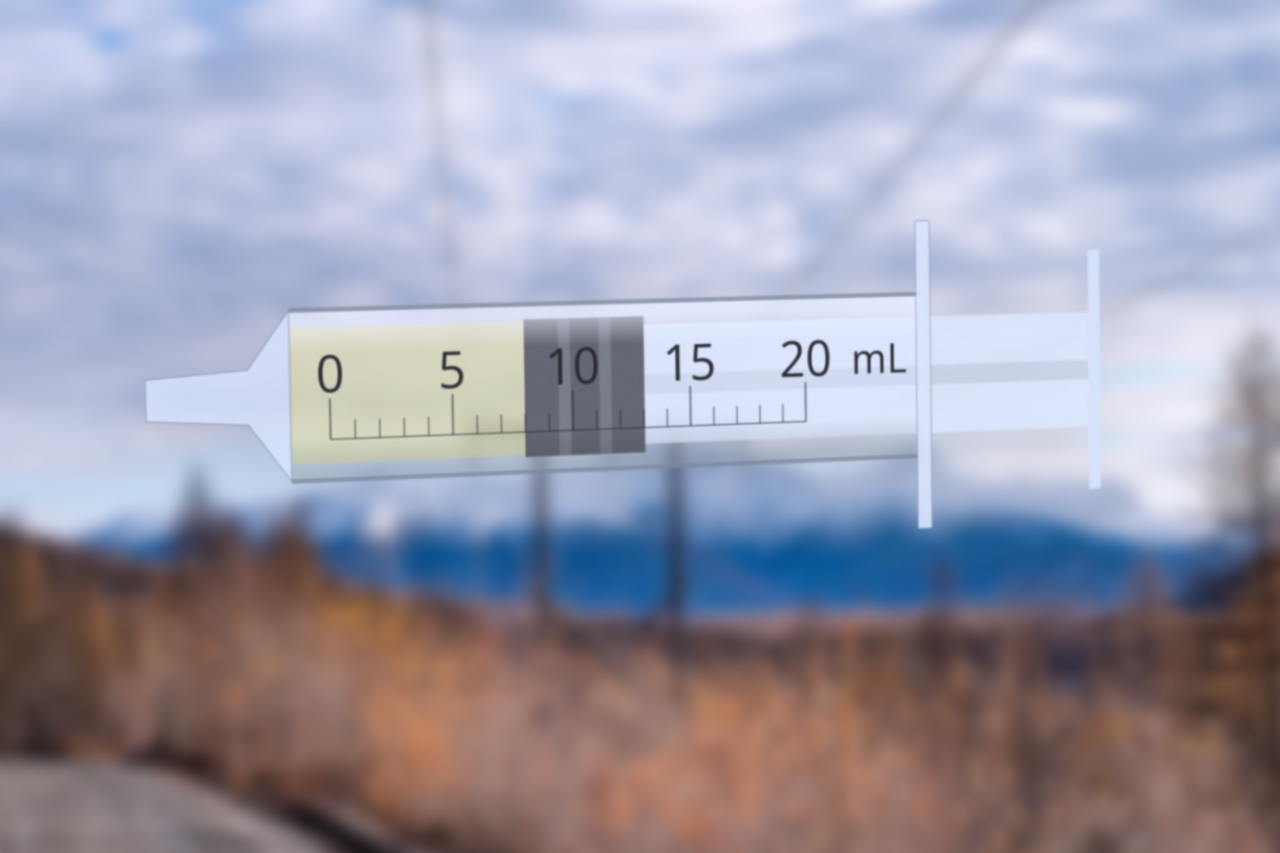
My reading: 8 (mL)
